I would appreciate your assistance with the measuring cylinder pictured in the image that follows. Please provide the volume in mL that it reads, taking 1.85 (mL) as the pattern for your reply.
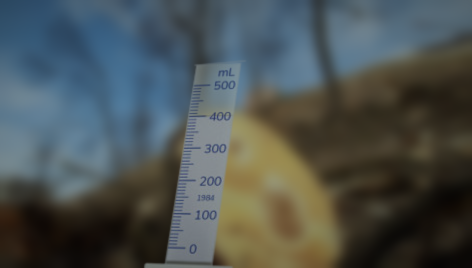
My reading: 400 (mL)
